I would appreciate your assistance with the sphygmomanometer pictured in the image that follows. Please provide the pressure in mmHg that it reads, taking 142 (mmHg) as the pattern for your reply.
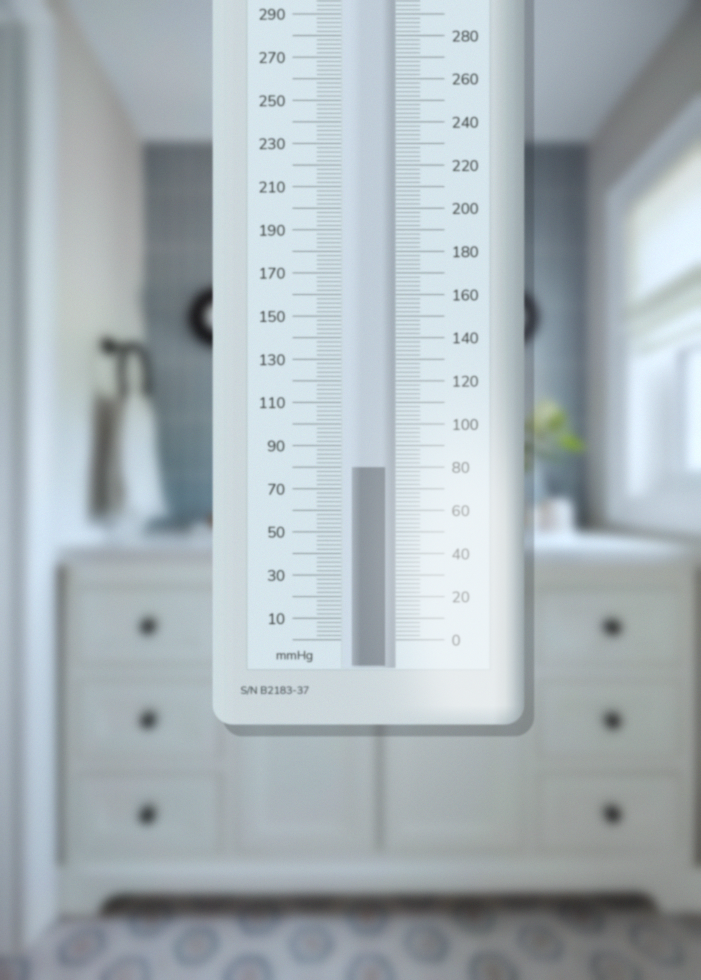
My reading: 80 (mmHg)
